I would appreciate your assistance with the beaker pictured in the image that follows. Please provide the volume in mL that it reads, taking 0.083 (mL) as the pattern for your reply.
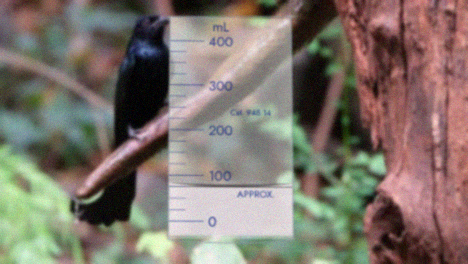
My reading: 75 (mL)
